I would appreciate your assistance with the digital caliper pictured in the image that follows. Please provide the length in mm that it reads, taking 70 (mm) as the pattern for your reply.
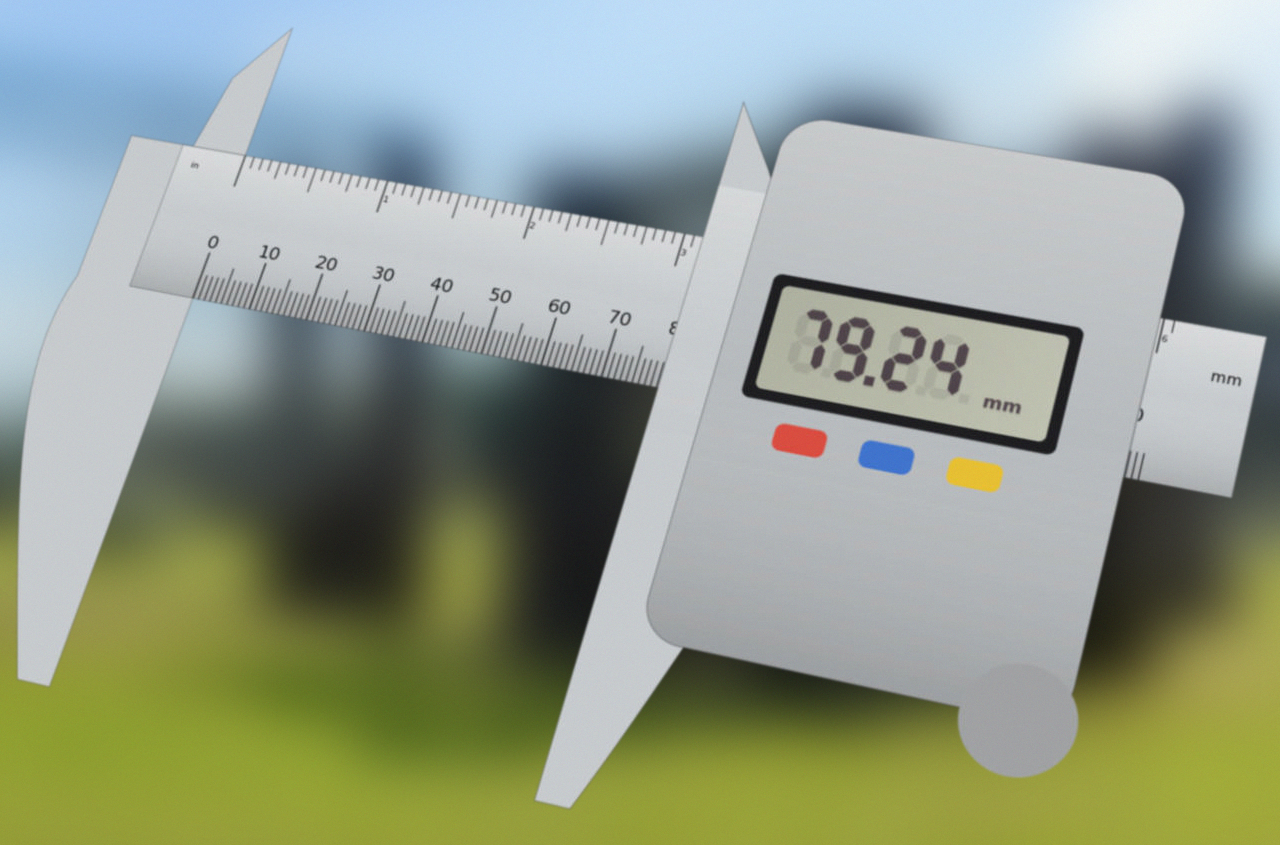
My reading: 79.24 (mm)
